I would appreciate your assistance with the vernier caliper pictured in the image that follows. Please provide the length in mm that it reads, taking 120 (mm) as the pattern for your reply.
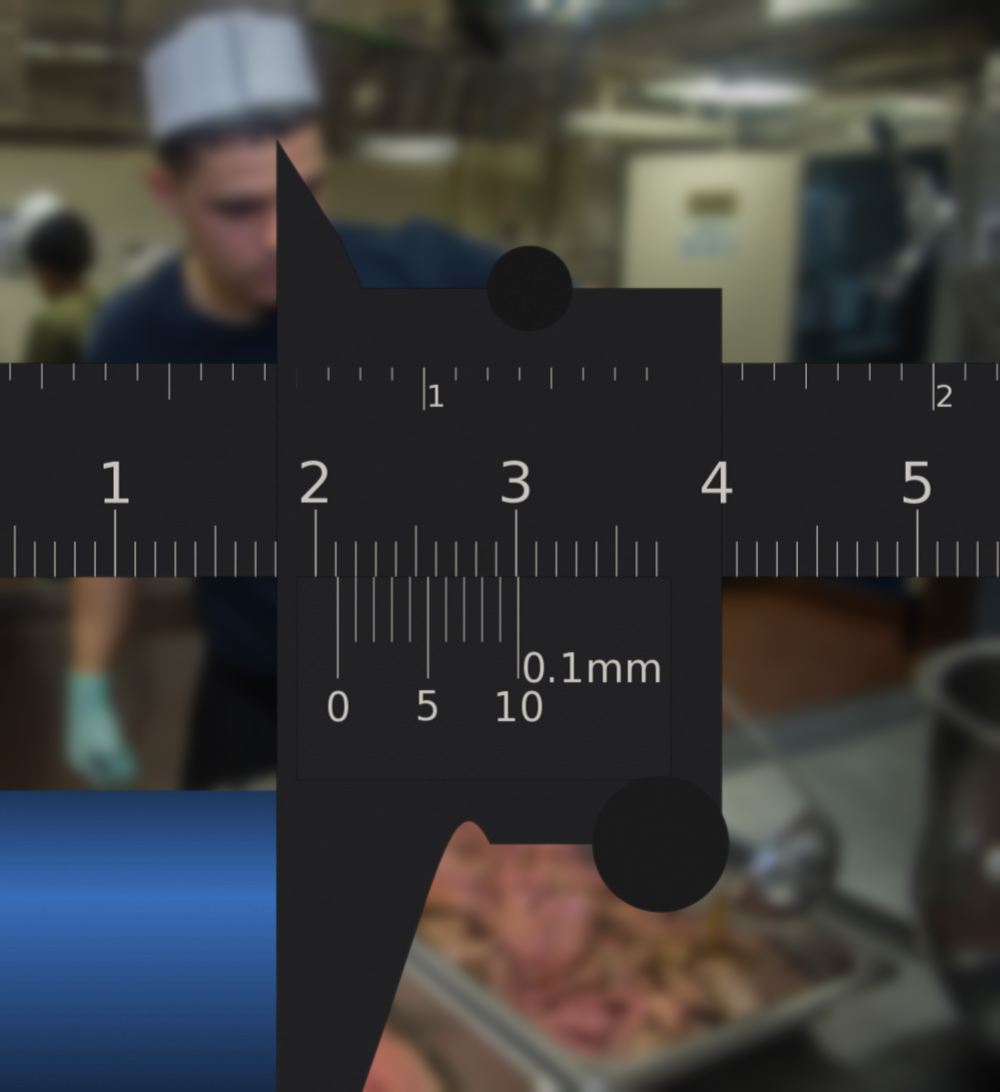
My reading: 21.1 (mm)
